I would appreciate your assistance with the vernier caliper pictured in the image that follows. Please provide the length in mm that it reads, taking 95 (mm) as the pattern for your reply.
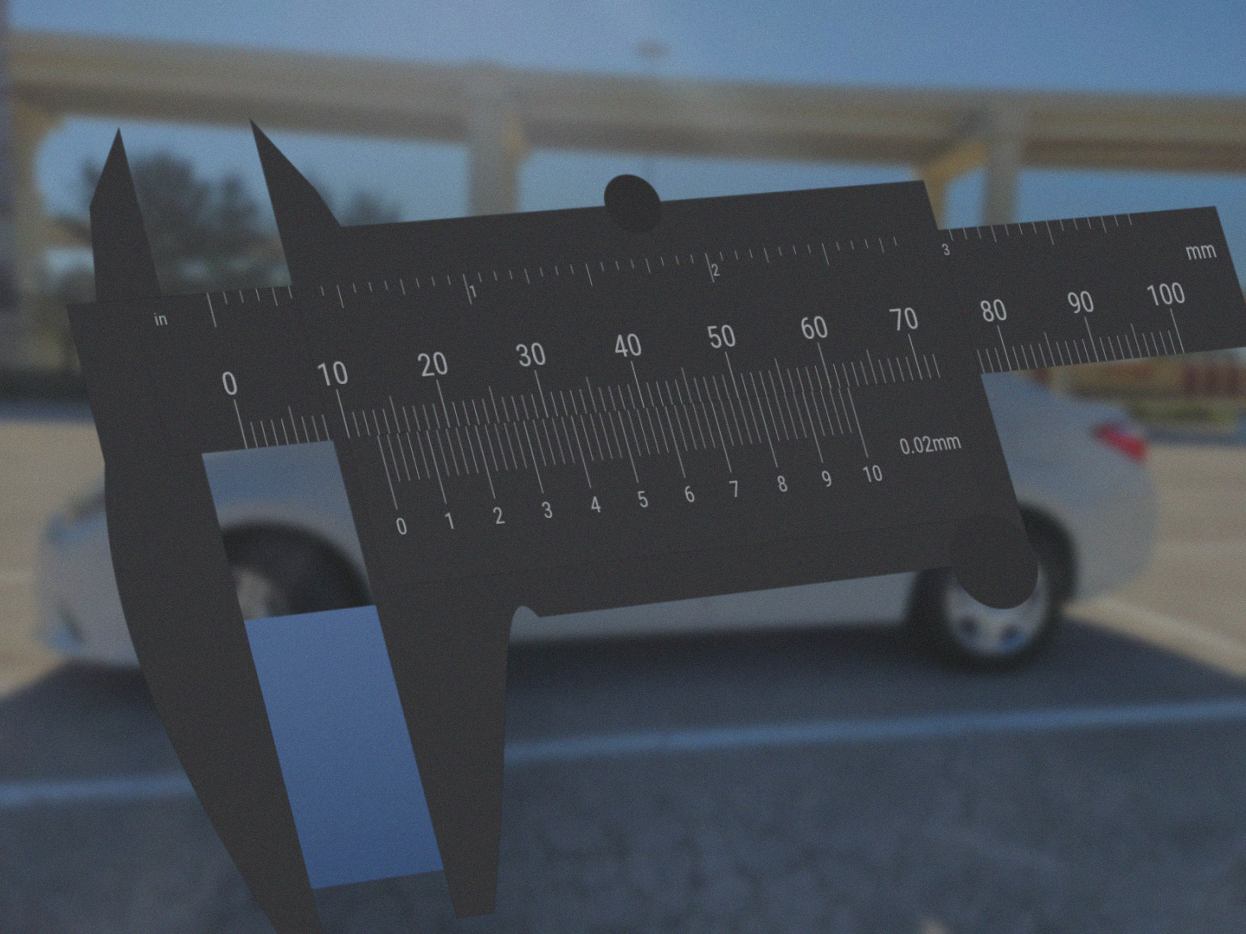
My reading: 12.8 (mm)
